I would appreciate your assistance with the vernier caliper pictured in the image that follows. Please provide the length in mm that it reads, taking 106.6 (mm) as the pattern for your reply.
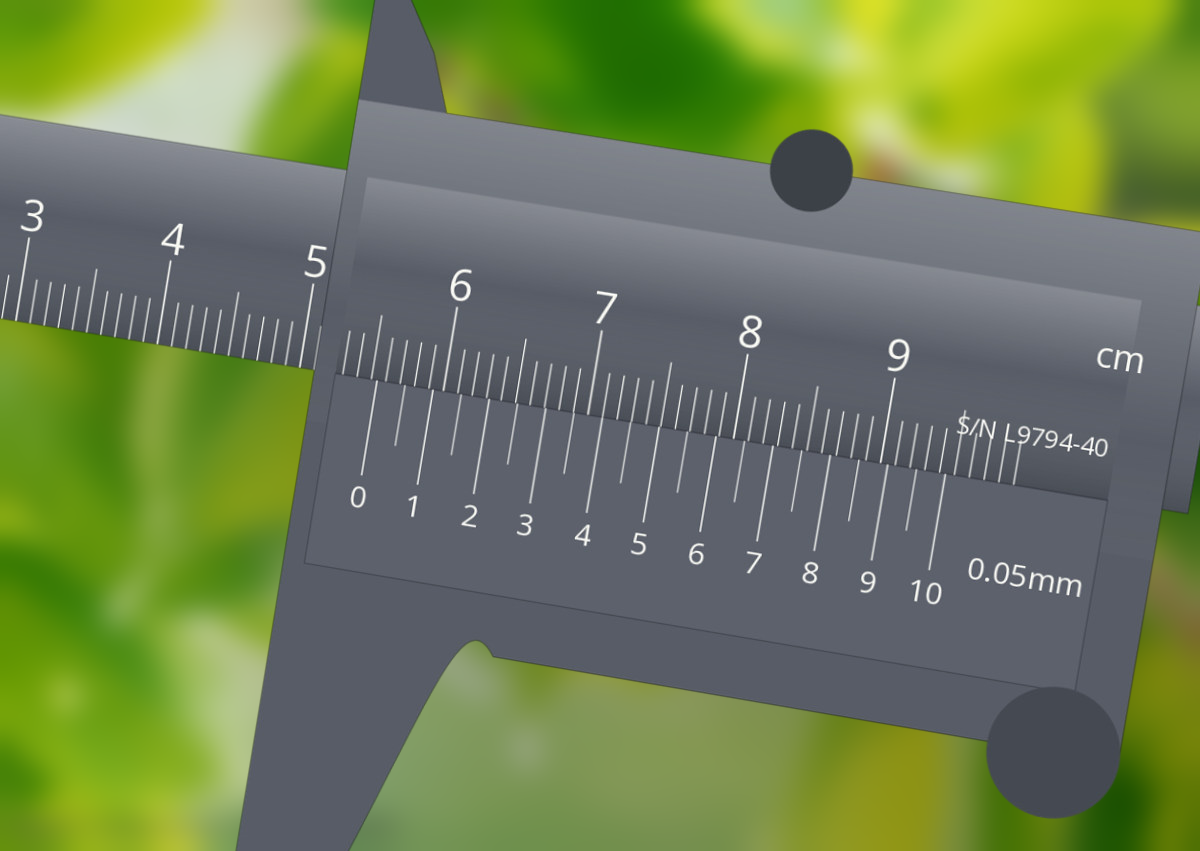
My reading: 55.4 (mm)
